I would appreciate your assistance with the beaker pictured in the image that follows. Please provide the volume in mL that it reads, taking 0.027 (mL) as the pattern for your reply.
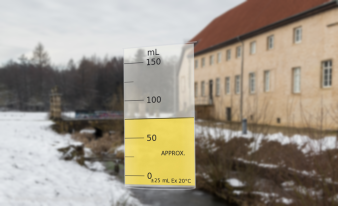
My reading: 75 (mL)
